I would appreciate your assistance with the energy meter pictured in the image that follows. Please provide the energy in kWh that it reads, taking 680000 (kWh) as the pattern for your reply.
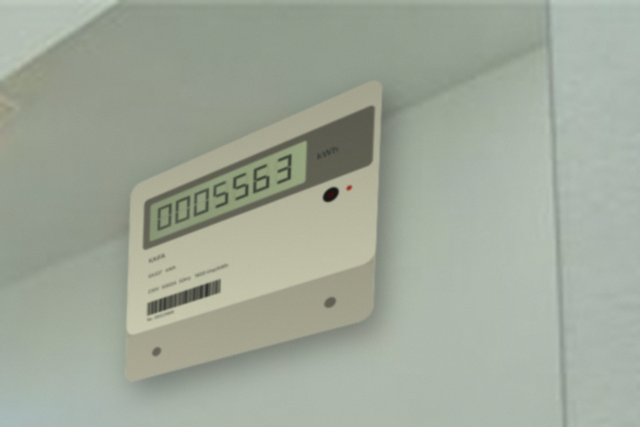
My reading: 5563 (kWh)
